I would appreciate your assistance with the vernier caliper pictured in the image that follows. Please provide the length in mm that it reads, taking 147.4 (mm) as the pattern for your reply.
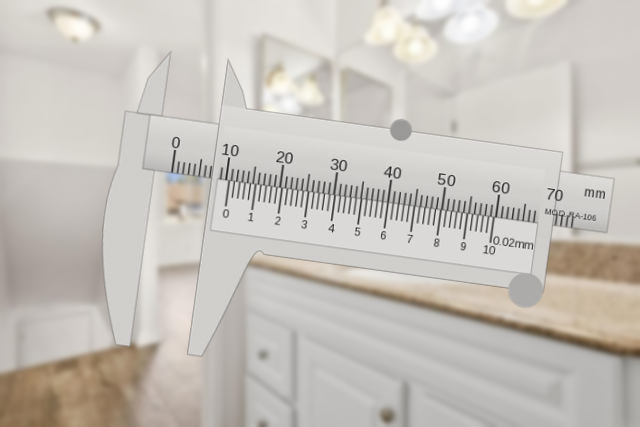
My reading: 10.6 (mm)
